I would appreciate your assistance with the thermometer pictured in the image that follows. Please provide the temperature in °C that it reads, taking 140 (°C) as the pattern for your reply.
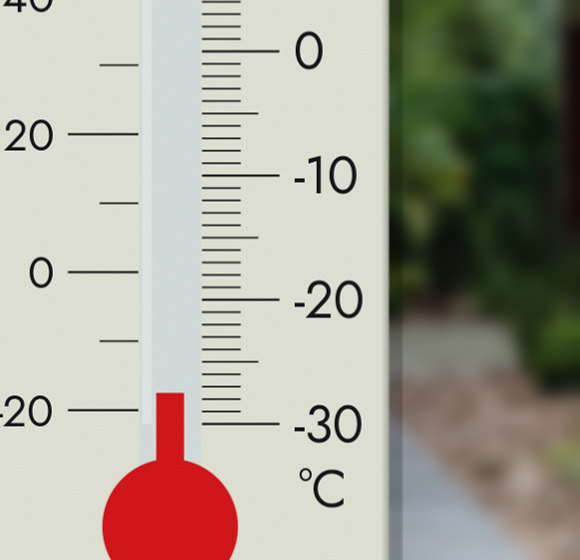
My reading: -27.5 (°C)
